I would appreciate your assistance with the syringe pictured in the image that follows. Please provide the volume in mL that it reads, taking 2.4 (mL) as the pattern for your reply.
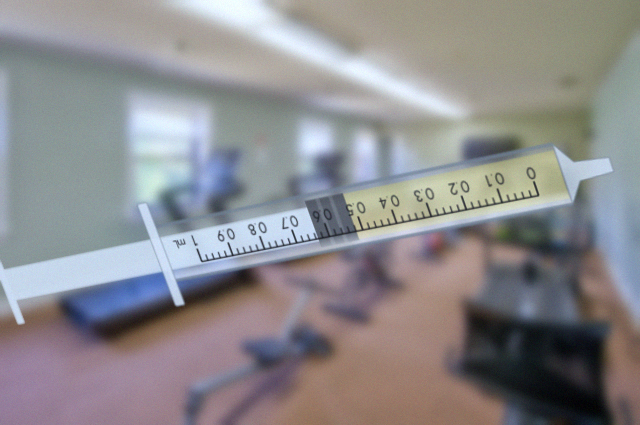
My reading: 0.52 (mL)
